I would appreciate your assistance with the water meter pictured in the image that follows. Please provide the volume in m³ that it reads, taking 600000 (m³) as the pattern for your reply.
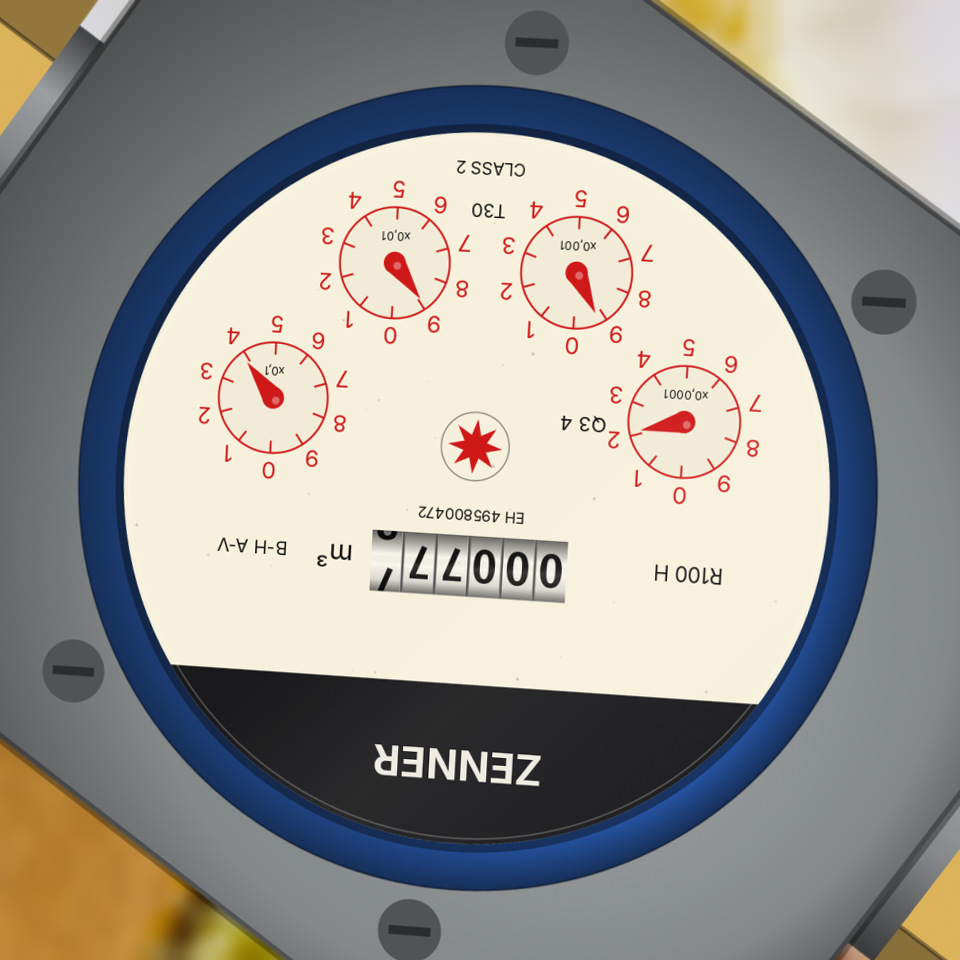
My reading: 777.3892 (m³)
